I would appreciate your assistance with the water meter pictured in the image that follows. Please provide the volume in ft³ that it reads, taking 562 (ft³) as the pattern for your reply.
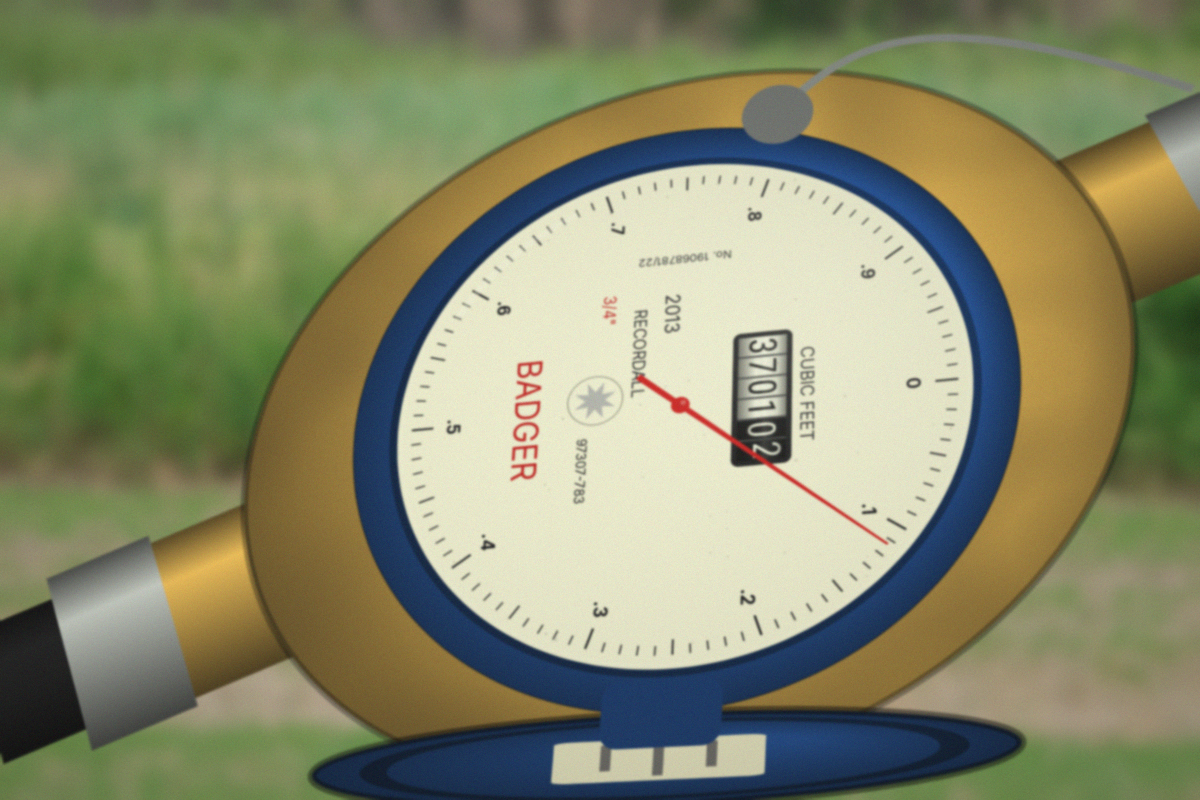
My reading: 370102.11 (ft³)
